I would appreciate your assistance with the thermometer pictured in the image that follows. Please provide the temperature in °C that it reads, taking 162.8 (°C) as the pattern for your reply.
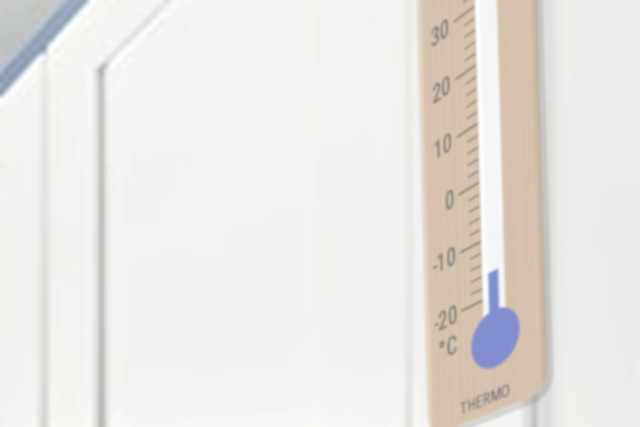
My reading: -16 (°C)
